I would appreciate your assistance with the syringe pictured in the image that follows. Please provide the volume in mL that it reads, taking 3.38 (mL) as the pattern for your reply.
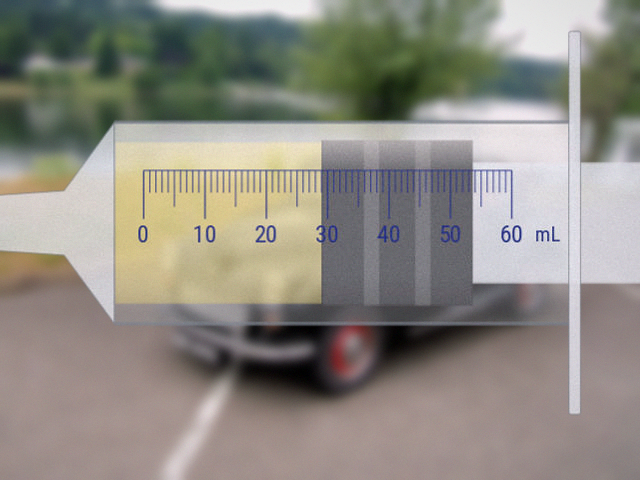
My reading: 29 (mL)
